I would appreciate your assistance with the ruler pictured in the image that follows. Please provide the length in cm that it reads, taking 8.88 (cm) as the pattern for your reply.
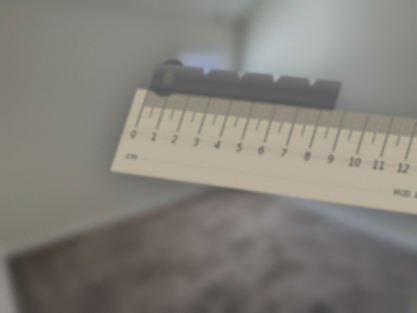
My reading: 8.5 (cm)
